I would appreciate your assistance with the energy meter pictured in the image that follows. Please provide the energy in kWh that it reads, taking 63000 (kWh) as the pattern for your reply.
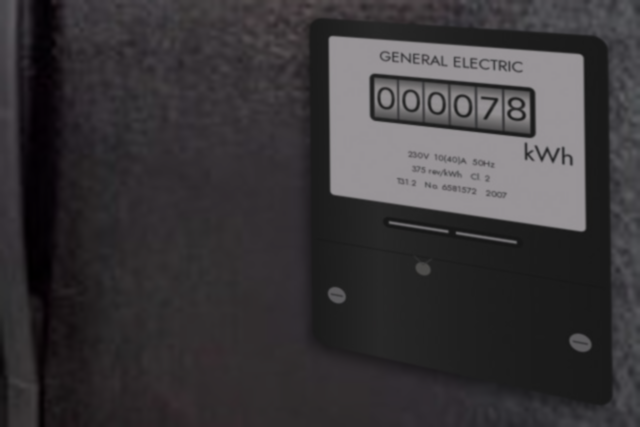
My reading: 78 (kWh)
